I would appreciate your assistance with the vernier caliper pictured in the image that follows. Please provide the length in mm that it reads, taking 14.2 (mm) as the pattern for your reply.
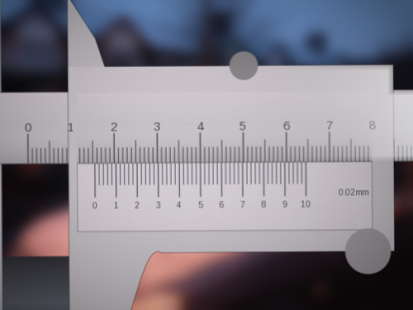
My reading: 15.5 (mm)
